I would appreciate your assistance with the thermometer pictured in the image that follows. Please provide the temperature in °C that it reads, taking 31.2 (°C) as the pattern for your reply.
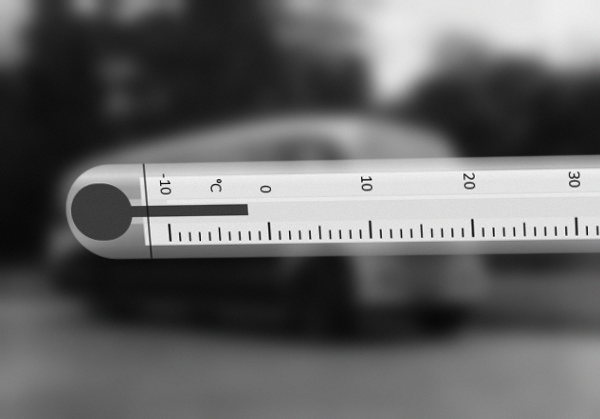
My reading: -2 (°C)
